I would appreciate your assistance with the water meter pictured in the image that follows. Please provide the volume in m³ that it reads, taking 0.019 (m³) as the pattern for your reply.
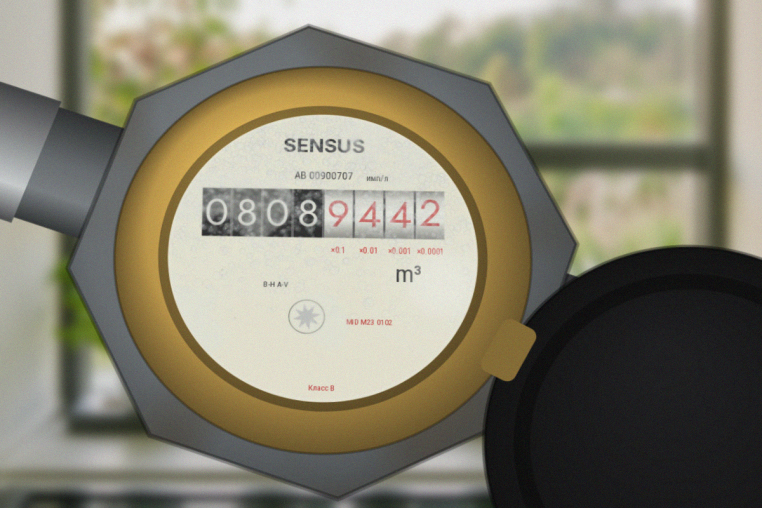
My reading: 808.9442 (m³)
